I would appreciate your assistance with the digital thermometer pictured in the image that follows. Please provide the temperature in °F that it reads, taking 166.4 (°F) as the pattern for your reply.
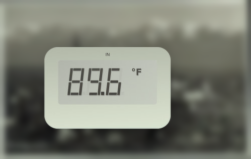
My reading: 89.6 (°F)
